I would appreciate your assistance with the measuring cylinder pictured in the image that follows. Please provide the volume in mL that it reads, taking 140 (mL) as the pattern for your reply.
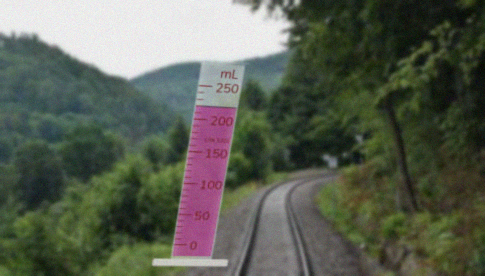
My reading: 220 (mL)
